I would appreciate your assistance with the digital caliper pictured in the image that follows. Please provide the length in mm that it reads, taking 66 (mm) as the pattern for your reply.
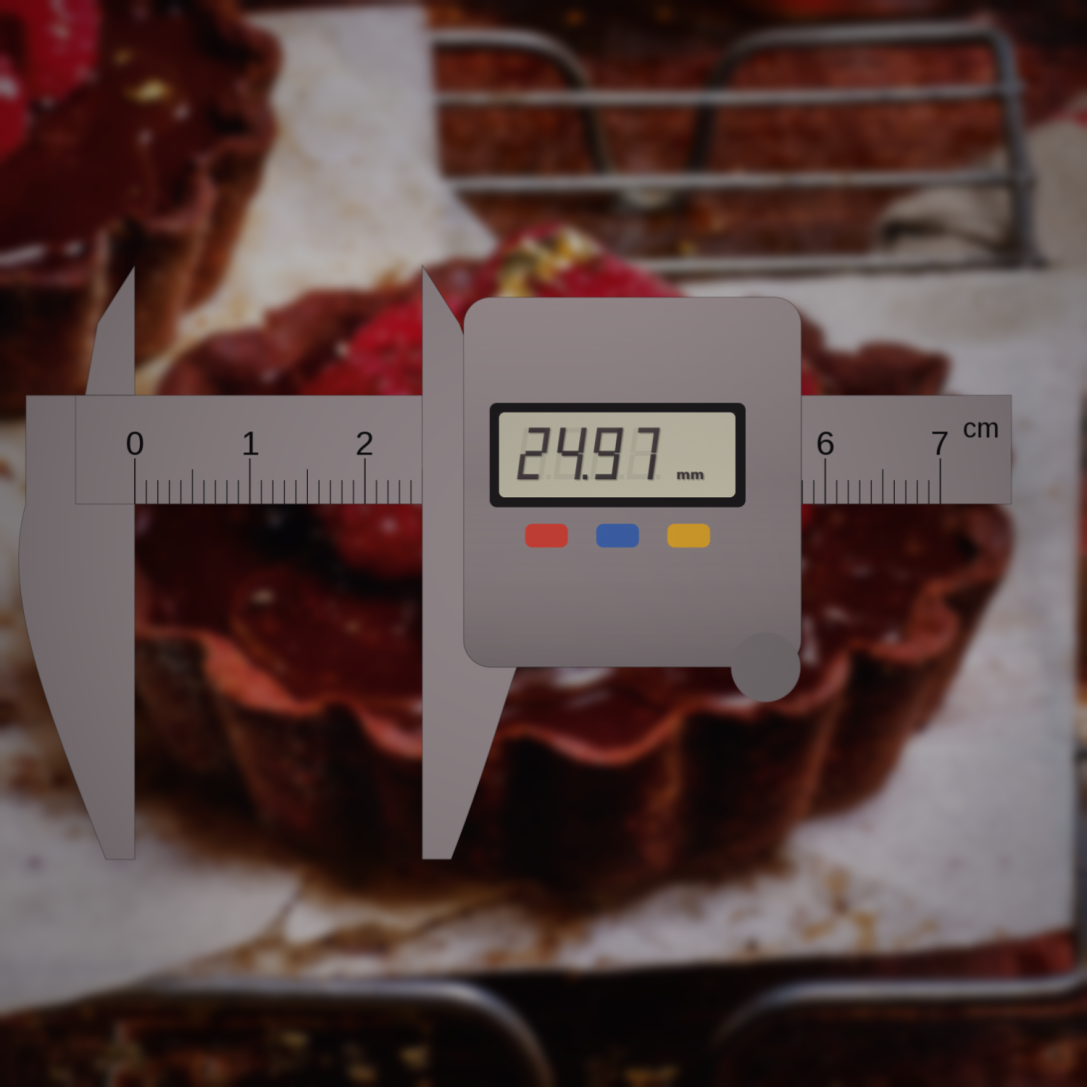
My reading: 24.97 (mm)
